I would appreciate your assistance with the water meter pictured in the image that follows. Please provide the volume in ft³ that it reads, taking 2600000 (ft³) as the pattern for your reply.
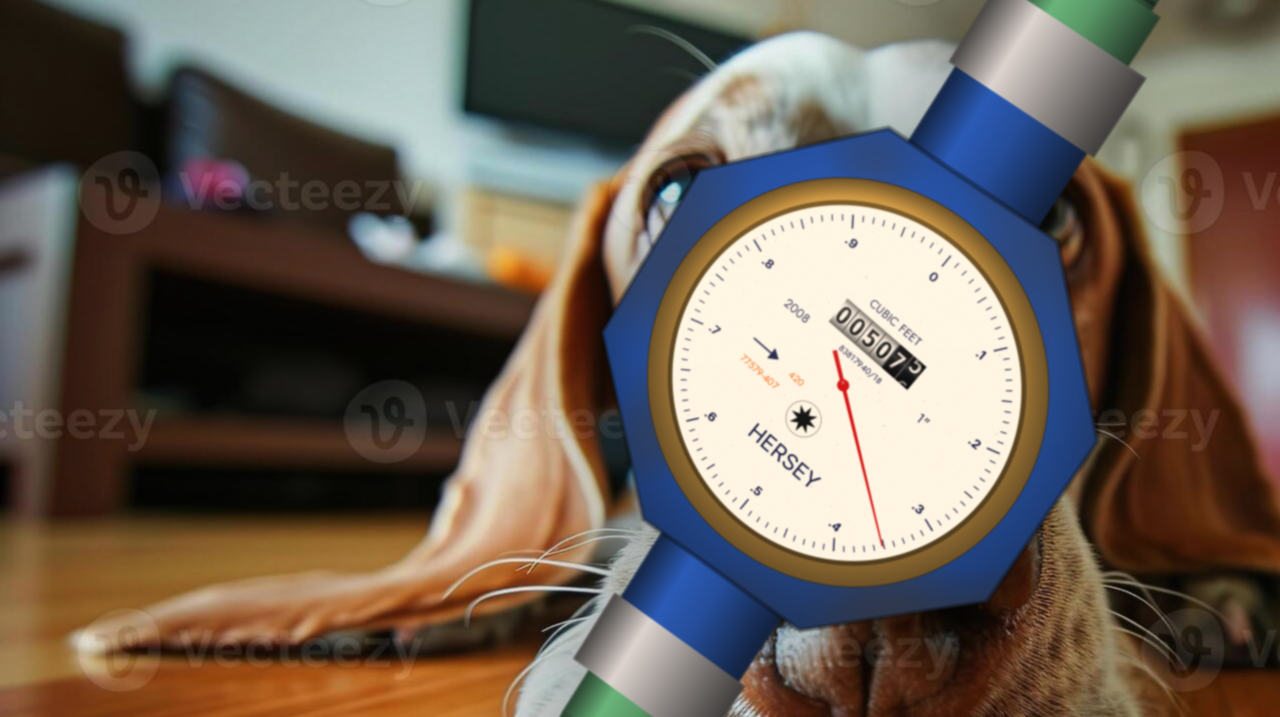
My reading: 5075.35 (ft³)
